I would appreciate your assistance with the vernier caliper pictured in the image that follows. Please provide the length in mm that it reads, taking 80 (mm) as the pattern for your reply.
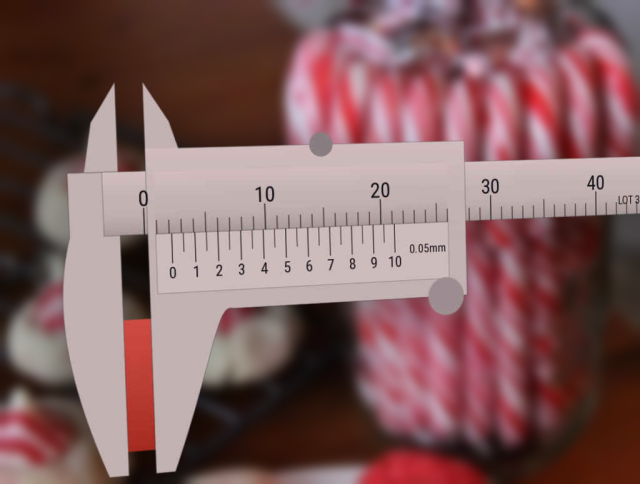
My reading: 2.2 (mm)
